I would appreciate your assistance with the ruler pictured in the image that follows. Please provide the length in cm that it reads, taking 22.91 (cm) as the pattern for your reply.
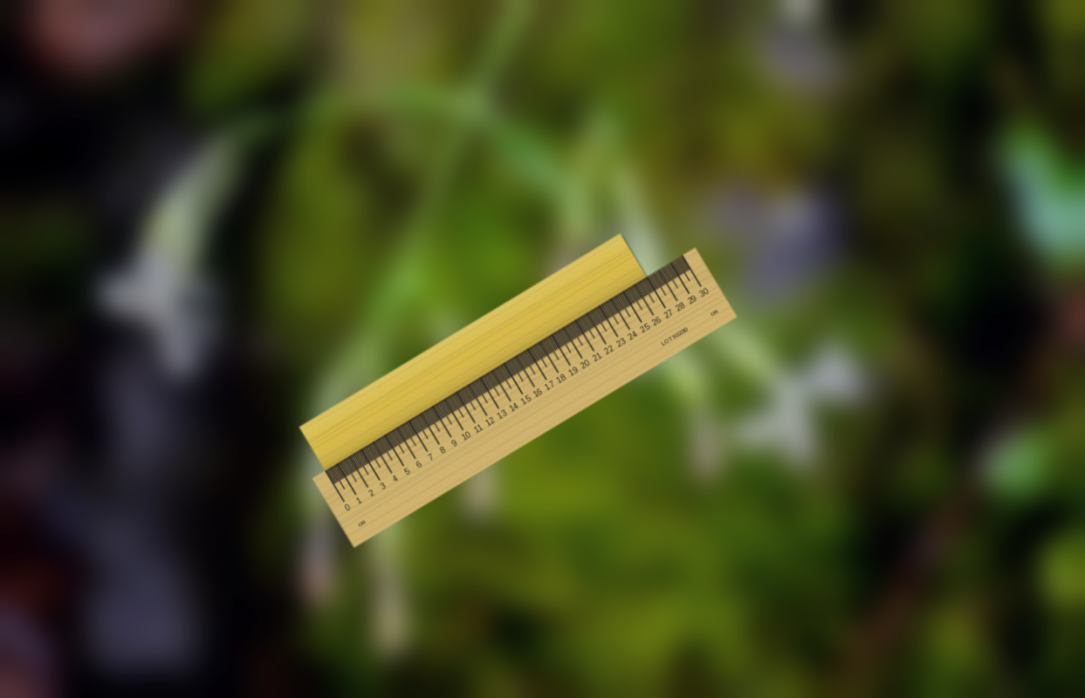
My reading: 27 (cm)
